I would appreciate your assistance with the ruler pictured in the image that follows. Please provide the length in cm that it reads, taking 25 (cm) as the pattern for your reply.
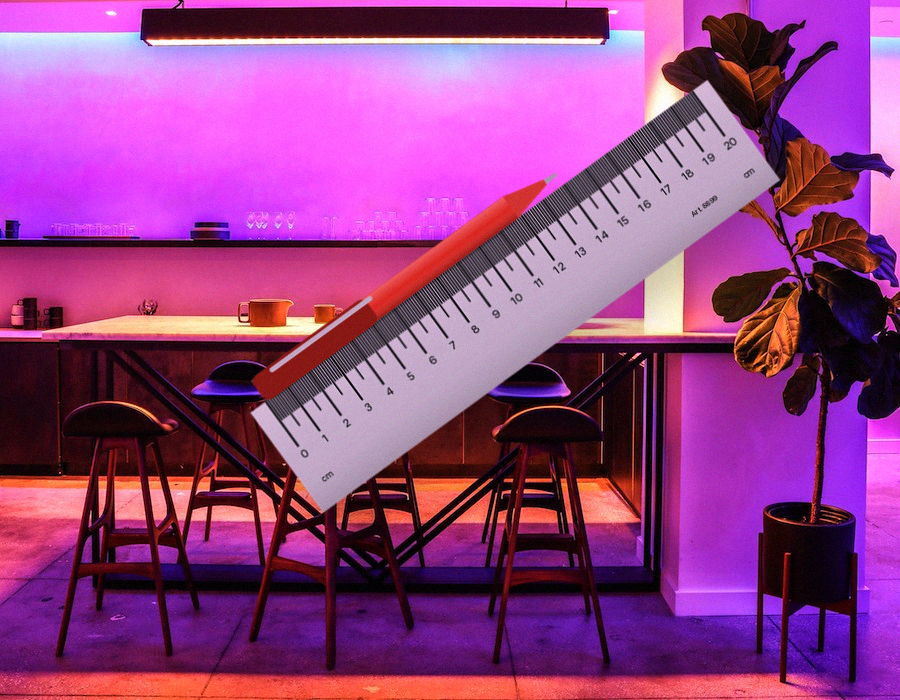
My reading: 14 (cm)
